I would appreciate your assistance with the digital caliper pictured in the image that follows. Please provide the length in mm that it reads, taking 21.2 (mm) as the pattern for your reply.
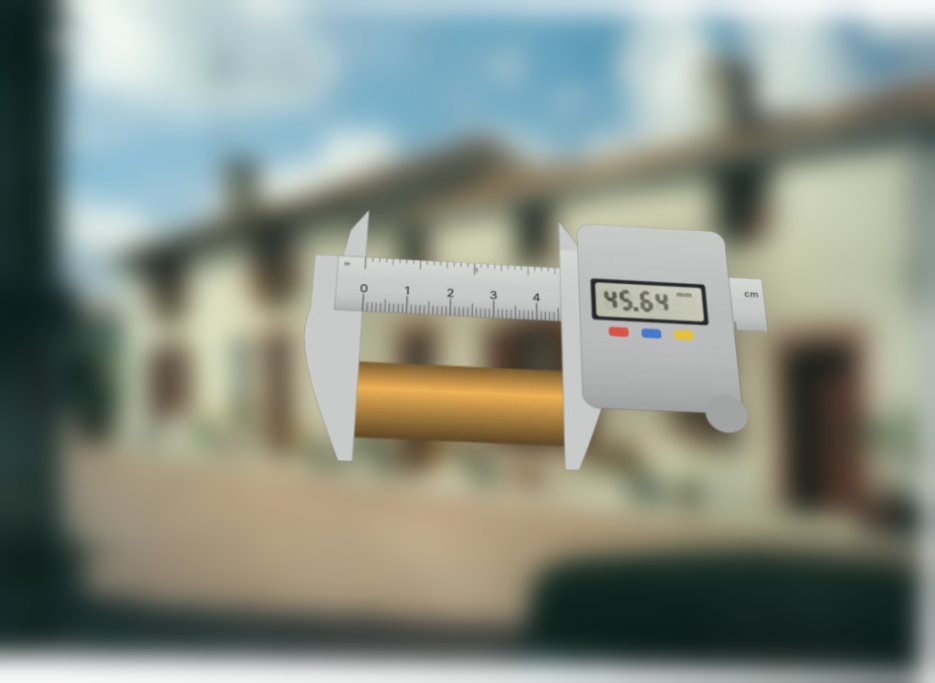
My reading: 45.64 (mm)
